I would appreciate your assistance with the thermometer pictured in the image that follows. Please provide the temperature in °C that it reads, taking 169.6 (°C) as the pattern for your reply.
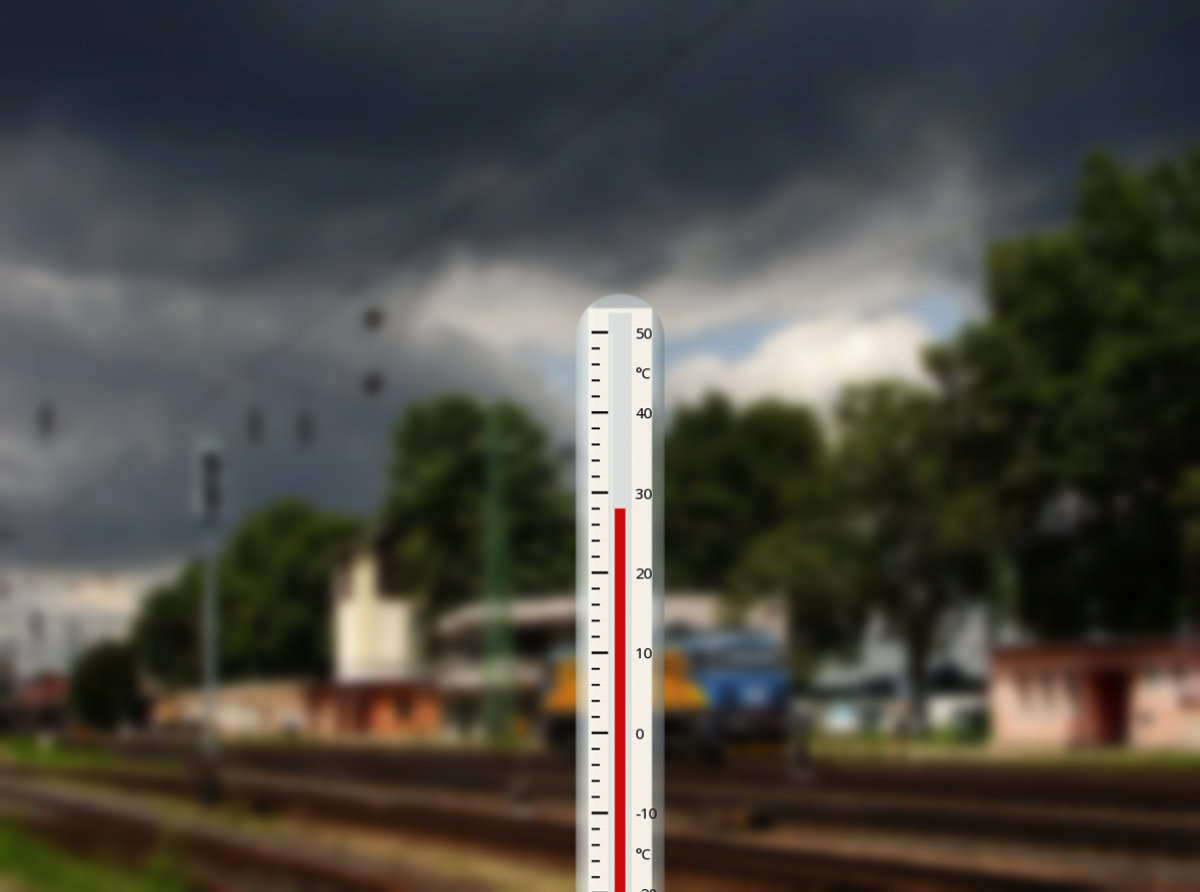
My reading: 28 (°C)
